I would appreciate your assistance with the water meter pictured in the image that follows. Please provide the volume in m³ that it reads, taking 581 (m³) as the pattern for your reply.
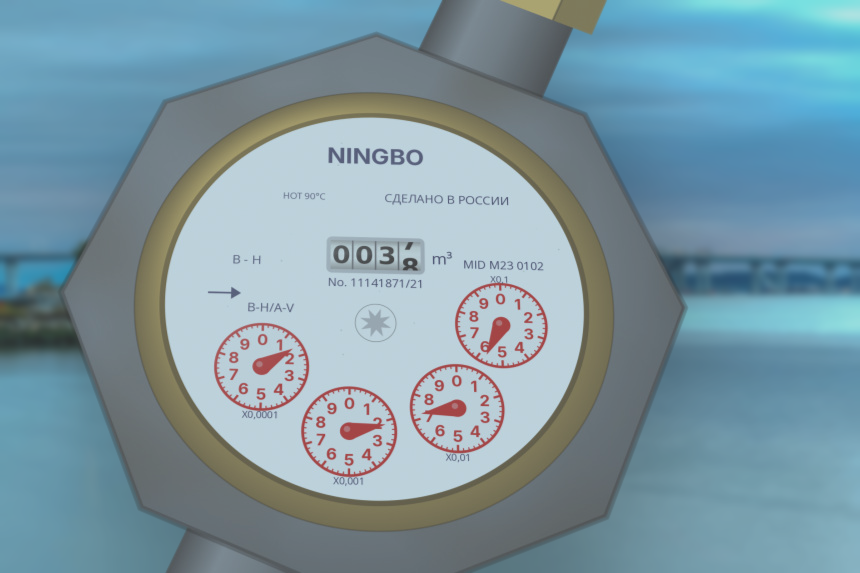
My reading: 37.5721 (m³)
